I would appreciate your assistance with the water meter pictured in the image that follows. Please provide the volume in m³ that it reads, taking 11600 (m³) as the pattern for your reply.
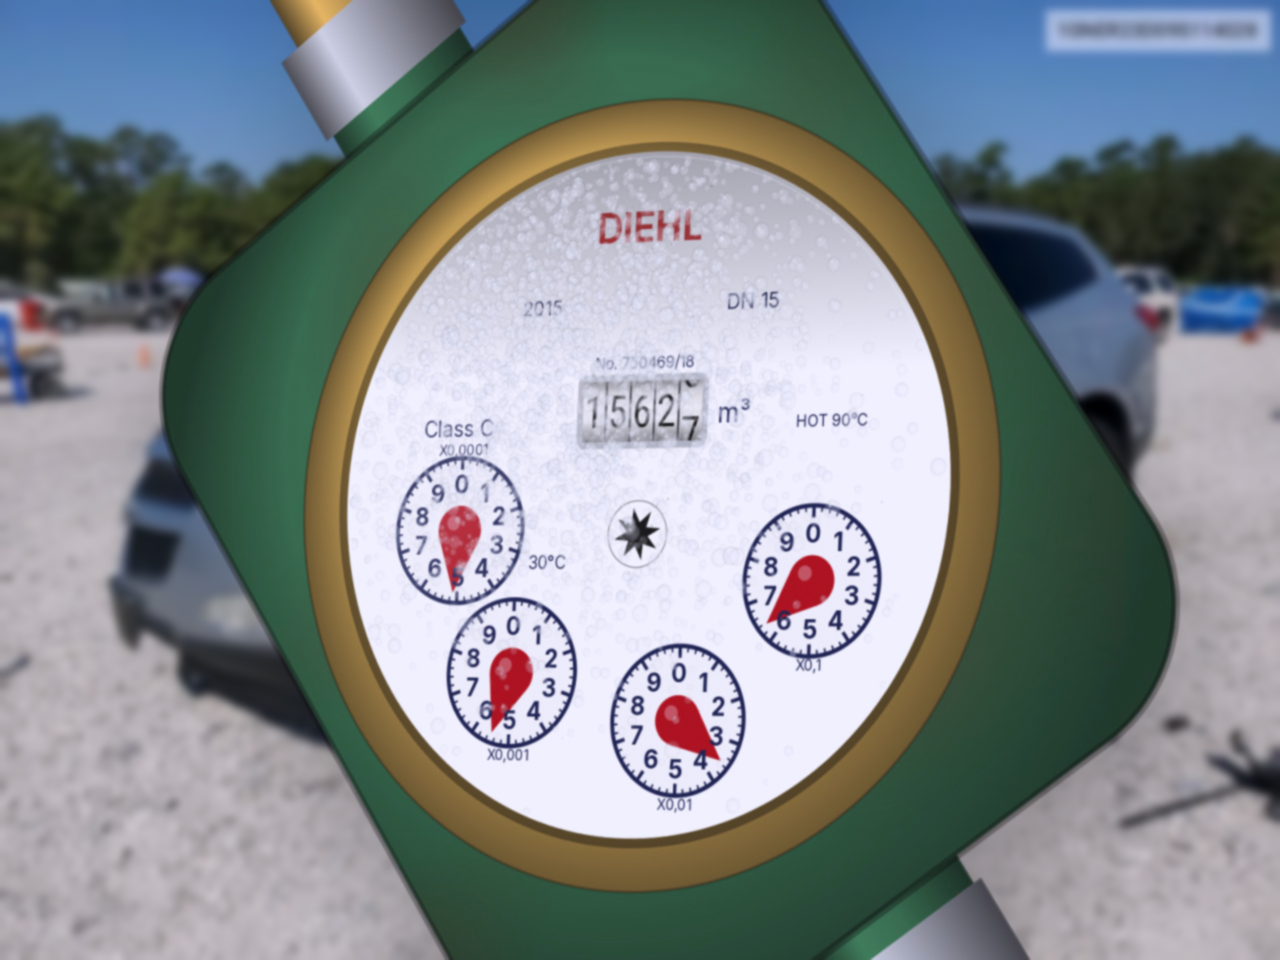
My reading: 15626.6355 (m³)
